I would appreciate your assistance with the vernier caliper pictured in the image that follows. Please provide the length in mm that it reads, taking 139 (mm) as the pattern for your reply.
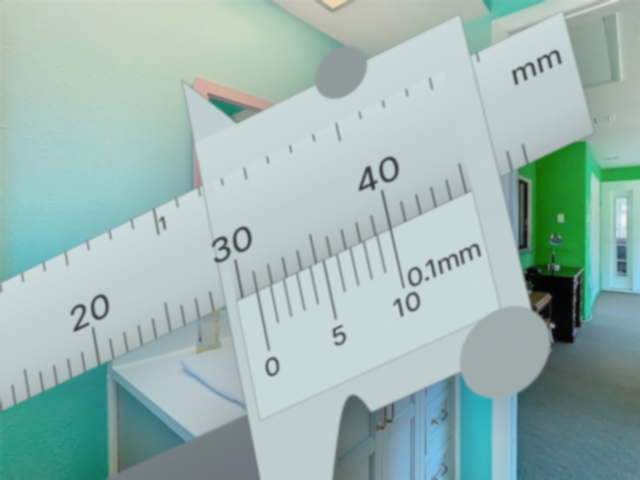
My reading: 31.0 (mm)
